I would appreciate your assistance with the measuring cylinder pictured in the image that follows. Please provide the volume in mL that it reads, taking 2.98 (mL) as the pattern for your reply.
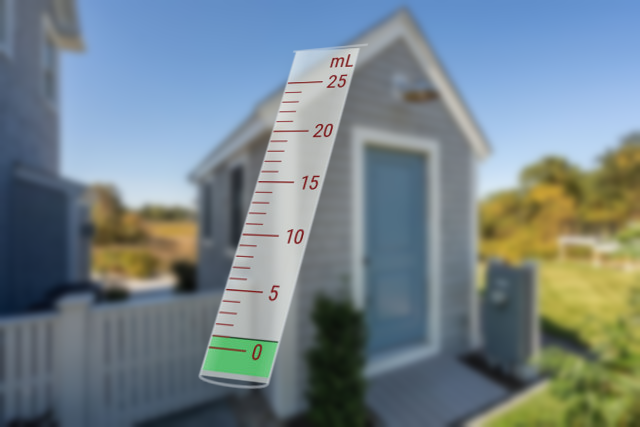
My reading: 1 (mL)
